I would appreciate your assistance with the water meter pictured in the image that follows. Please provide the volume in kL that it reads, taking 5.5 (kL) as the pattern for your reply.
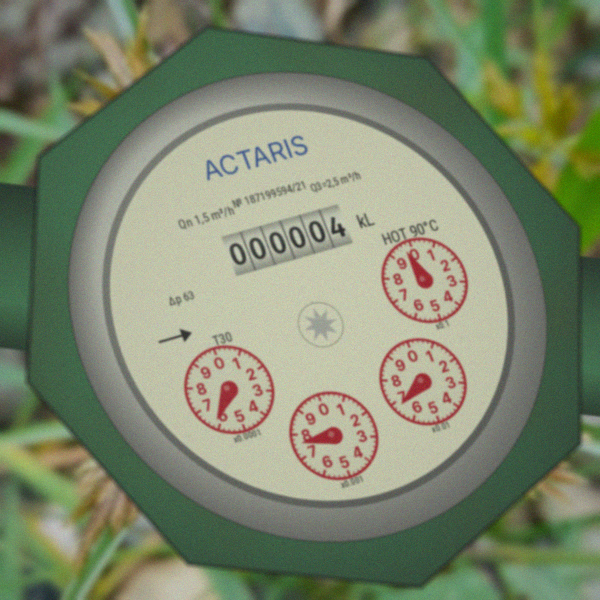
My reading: 3.9676 (kL)
